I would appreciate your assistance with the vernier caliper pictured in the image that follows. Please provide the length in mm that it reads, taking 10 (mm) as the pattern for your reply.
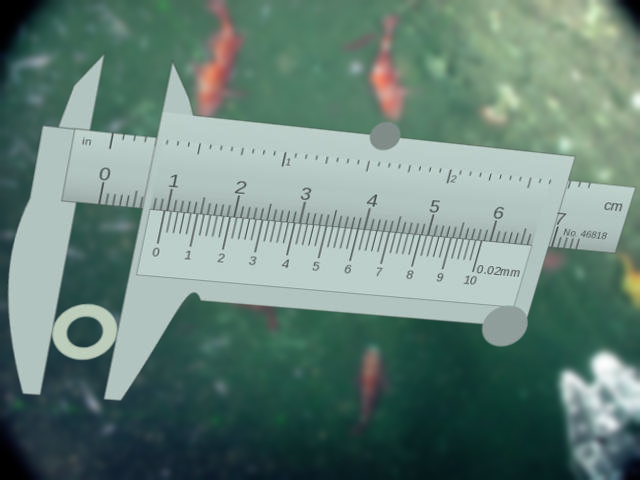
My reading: 9.6 (mm)
